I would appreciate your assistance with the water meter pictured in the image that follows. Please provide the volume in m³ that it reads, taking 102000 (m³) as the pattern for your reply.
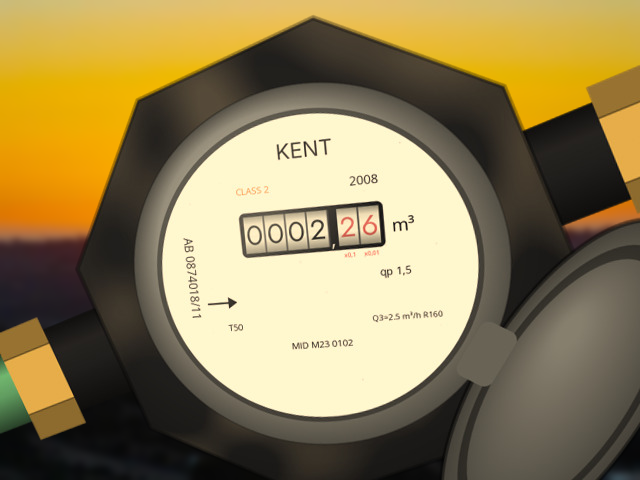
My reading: 2.26 (m³)
